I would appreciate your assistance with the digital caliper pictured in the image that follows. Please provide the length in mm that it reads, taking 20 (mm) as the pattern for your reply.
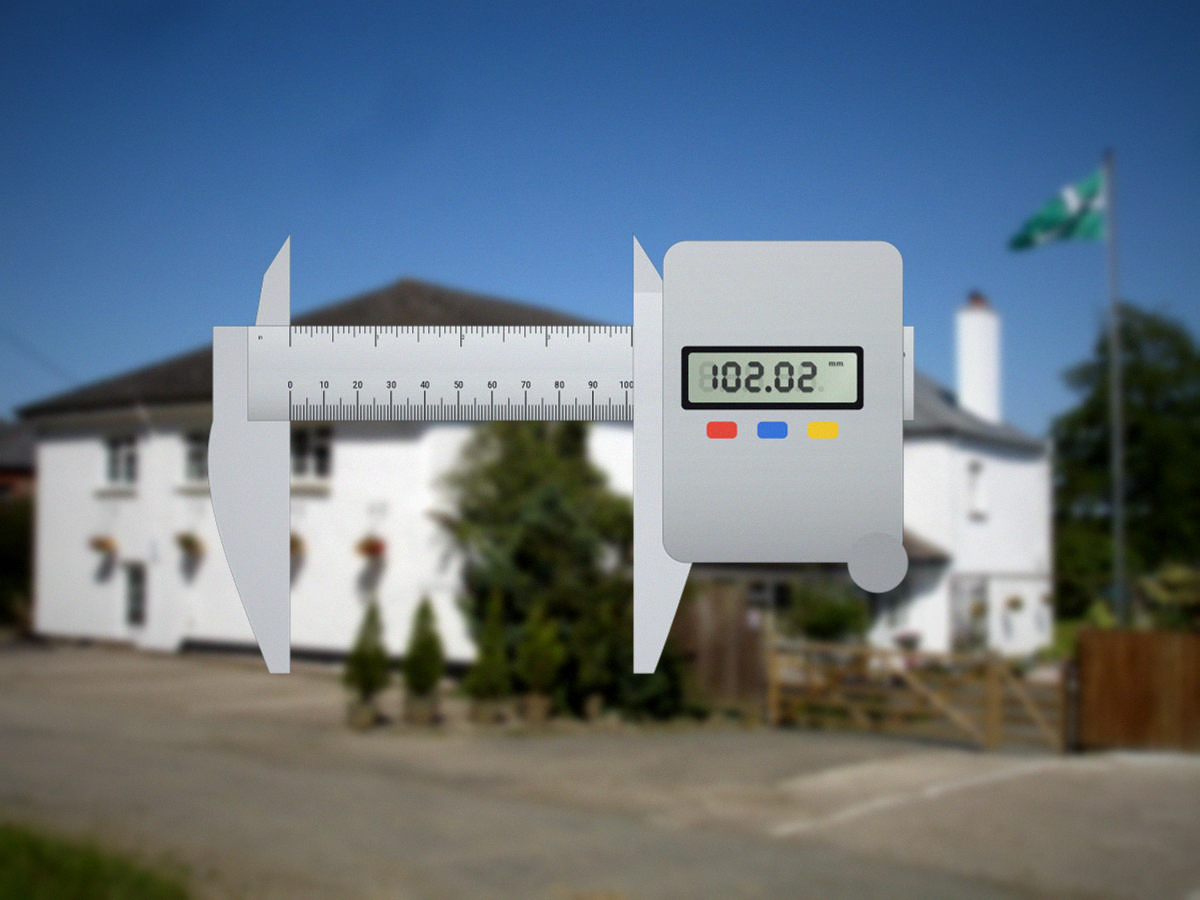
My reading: 102.02 (mm)
